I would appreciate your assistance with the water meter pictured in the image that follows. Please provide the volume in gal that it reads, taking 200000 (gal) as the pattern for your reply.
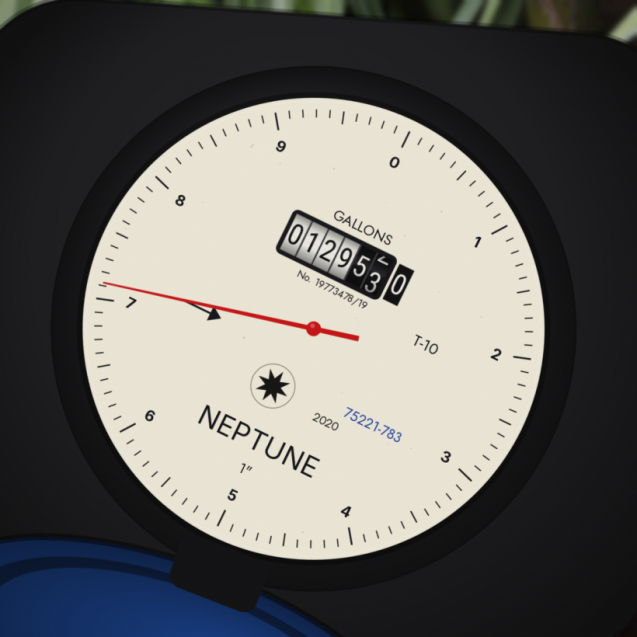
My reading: 129527.1 (gal)
